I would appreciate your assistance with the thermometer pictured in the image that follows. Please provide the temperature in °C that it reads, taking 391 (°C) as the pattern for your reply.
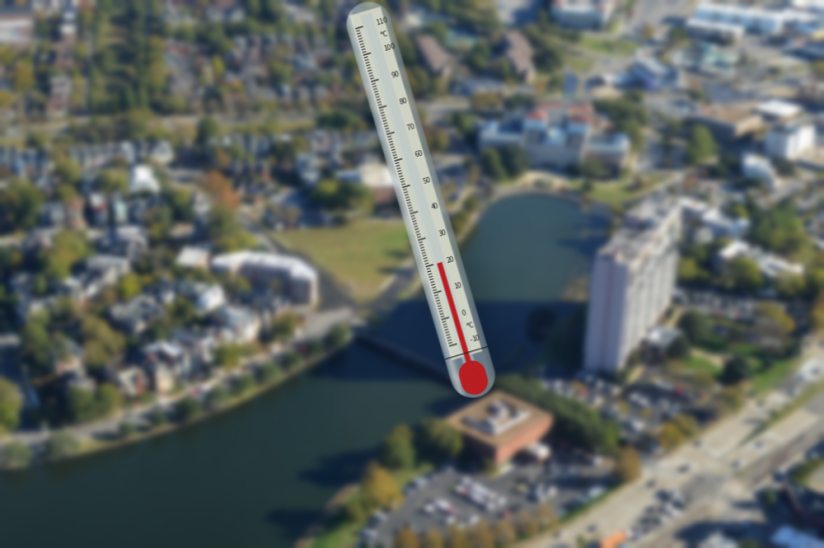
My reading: 20 (°C)
